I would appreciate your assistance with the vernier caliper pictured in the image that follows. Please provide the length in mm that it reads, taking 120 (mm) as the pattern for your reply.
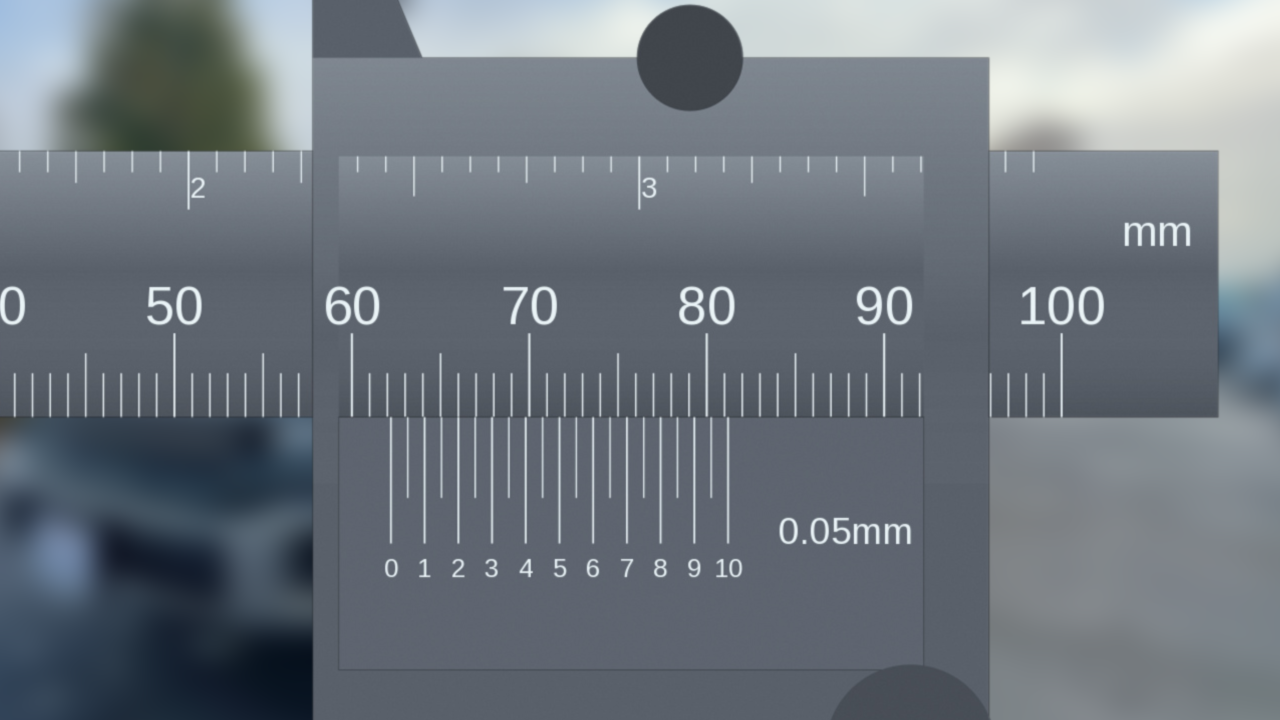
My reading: 62.2 (mm)
